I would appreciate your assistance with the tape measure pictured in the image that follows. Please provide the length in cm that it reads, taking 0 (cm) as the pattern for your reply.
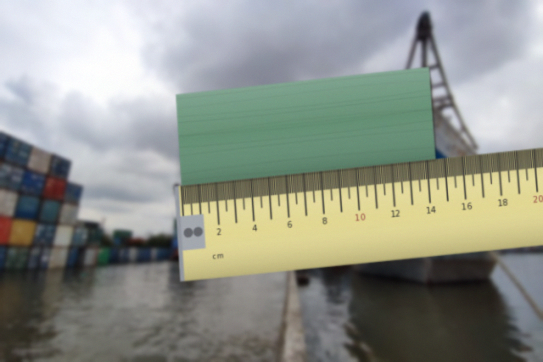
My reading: 14.5 (cm)
